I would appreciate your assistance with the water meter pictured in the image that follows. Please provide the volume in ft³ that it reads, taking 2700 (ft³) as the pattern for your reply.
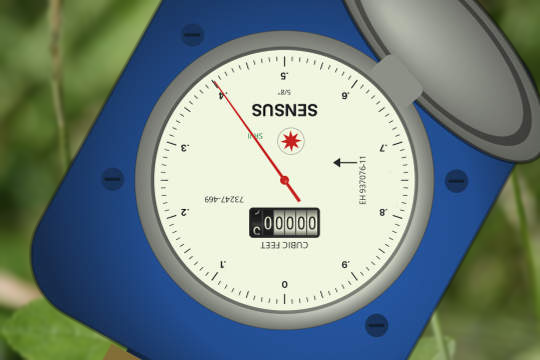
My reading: 5.40 (ft³)
